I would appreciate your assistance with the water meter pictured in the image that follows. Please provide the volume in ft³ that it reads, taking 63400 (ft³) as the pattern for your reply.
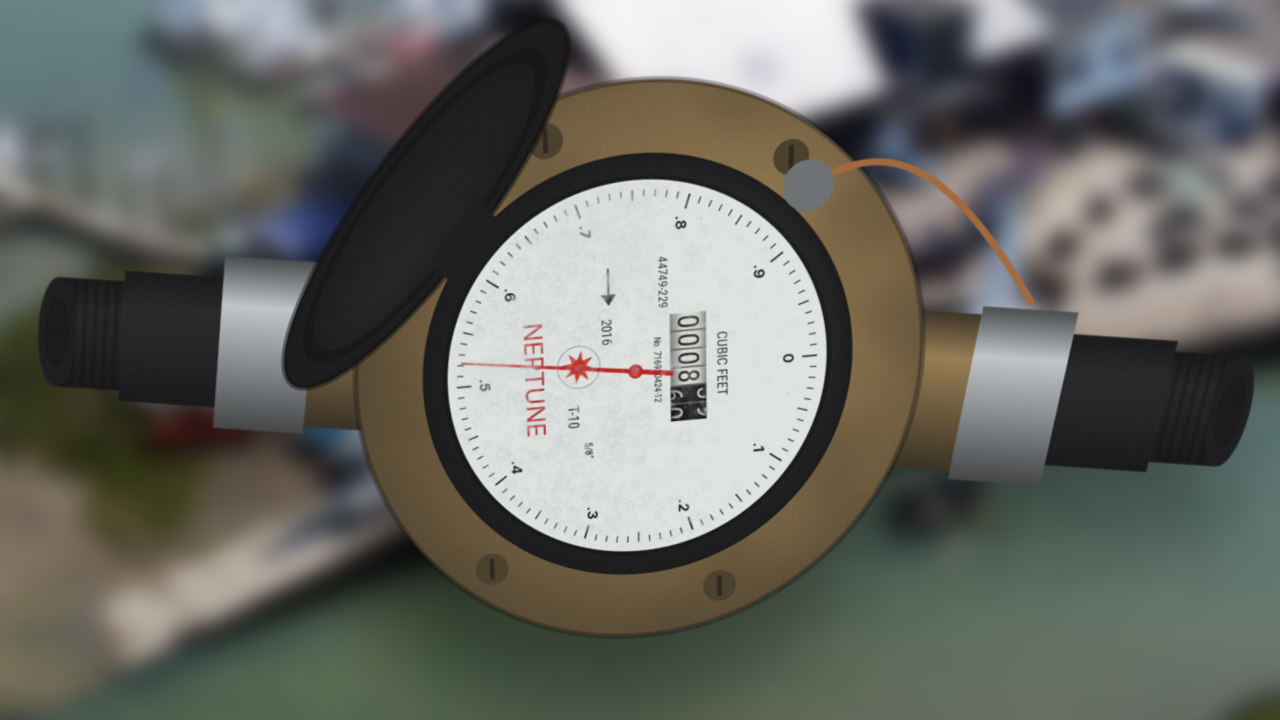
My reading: 859.52 (ft³)
